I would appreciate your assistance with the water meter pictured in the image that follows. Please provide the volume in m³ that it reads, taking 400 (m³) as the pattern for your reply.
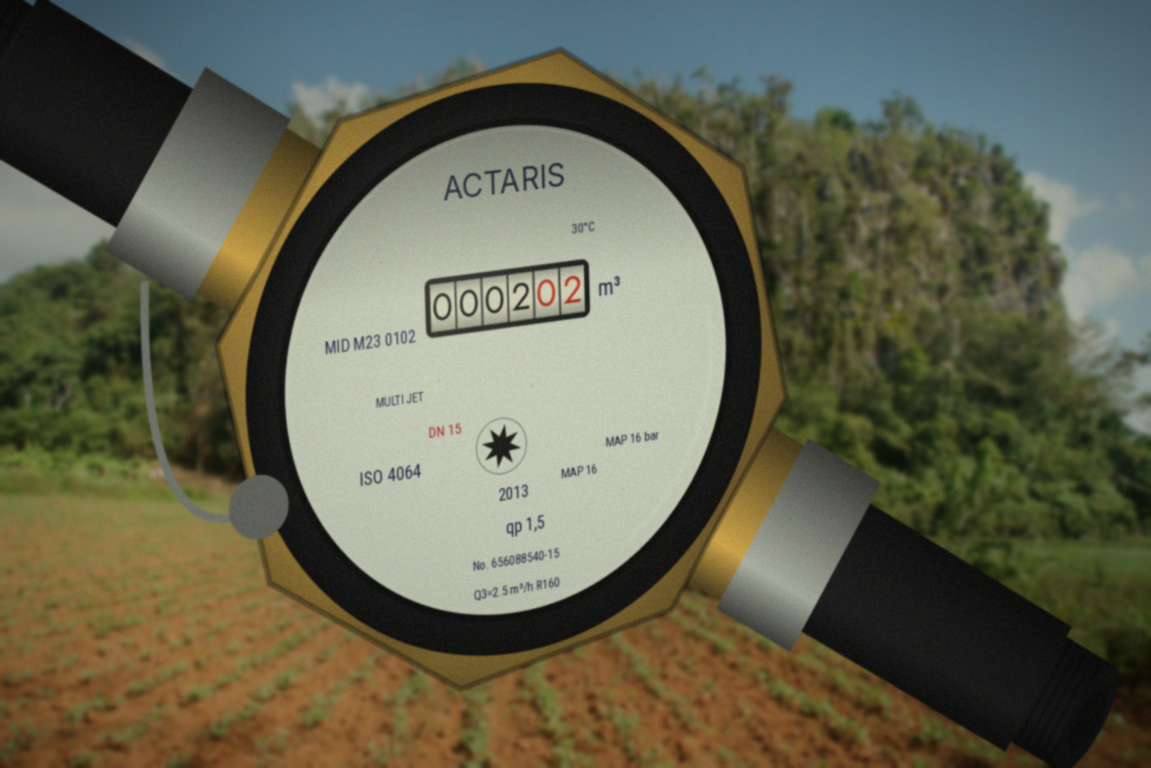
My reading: 2.02 (m³)
